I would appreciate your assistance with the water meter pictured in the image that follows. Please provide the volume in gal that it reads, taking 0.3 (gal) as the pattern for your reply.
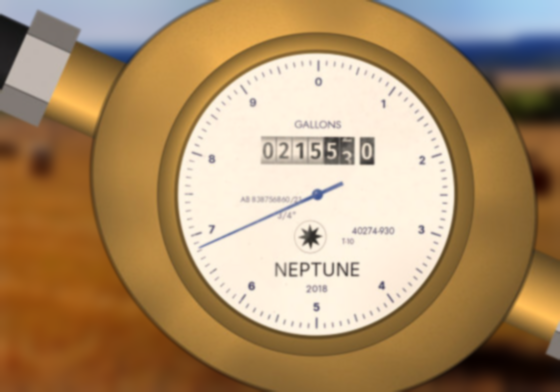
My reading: 215526.8 (gal)
